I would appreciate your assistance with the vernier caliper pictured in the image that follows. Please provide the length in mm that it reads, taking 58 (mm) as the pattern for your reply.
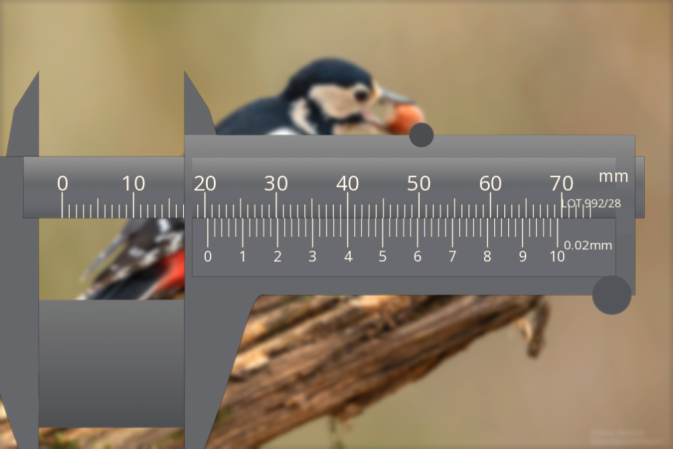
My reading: 20.4 (mm)
